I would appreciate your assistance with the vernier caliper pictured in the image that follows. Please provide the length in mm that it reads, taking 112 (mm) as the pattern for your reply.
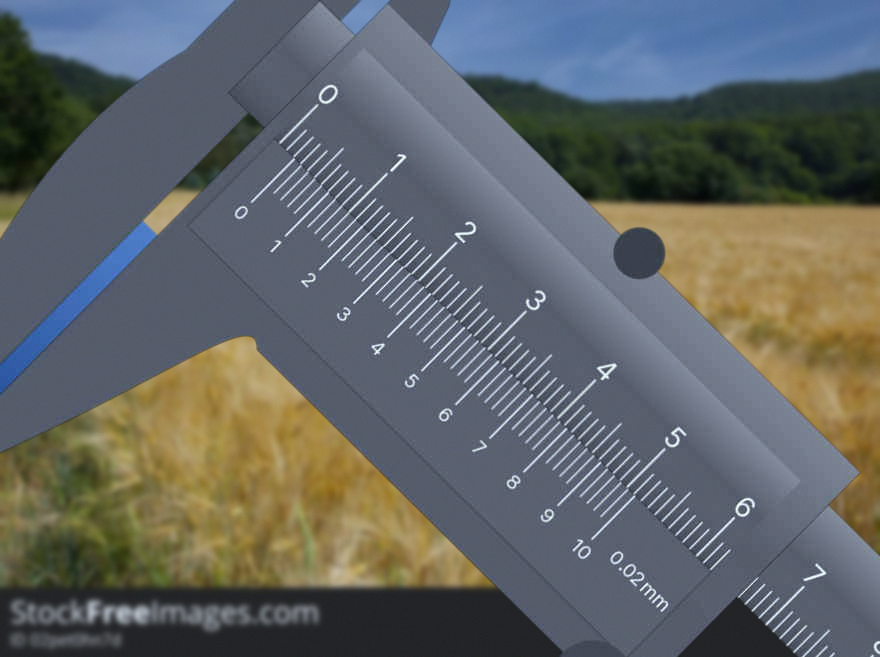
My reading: 2.2 (mm)
